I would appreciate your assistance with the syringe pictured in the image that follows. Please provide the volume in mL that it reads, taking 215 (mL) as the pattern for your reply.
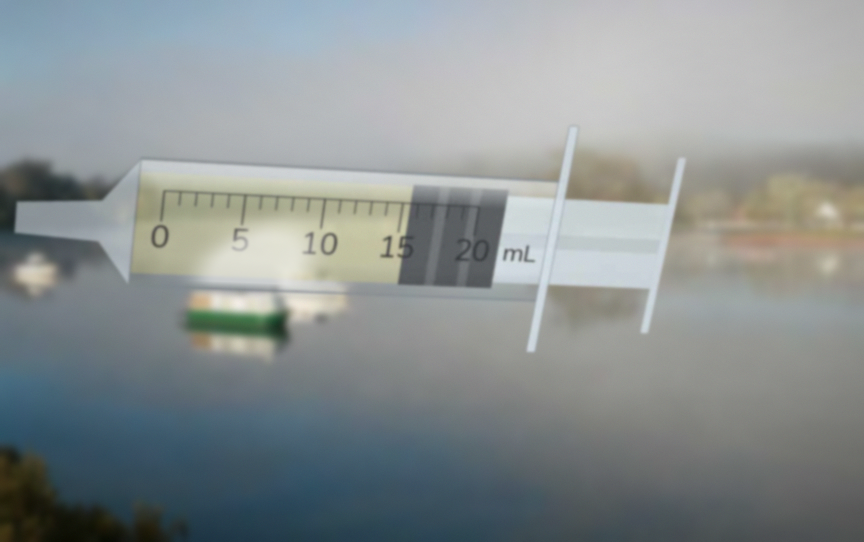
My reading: 15.5 (mL)
